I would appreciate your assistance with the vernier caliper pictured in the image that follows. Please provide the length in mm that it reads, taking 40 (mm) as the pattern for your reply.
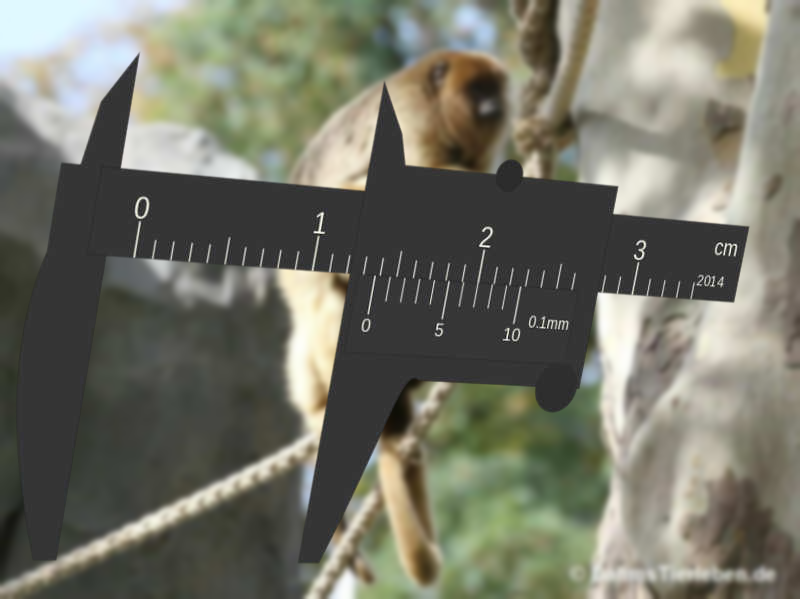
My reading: 13.7 (mm)
